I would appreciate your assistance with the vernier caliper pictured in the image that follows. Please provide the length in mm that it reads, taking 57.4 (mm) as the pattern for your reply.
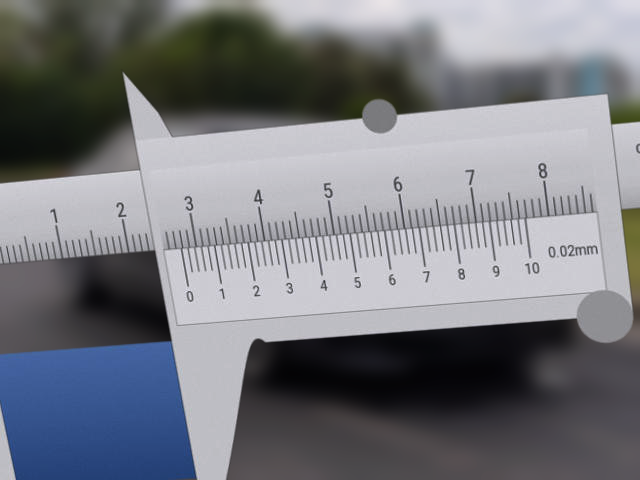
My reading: 27.8 (mm)
